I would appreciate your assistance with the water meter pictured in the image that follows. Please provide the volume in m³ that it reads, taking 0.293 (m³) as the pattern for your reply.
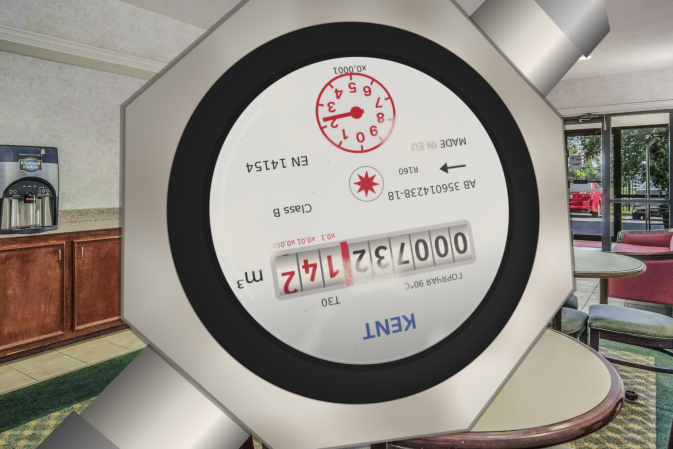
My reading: 732.1422 (m³)
